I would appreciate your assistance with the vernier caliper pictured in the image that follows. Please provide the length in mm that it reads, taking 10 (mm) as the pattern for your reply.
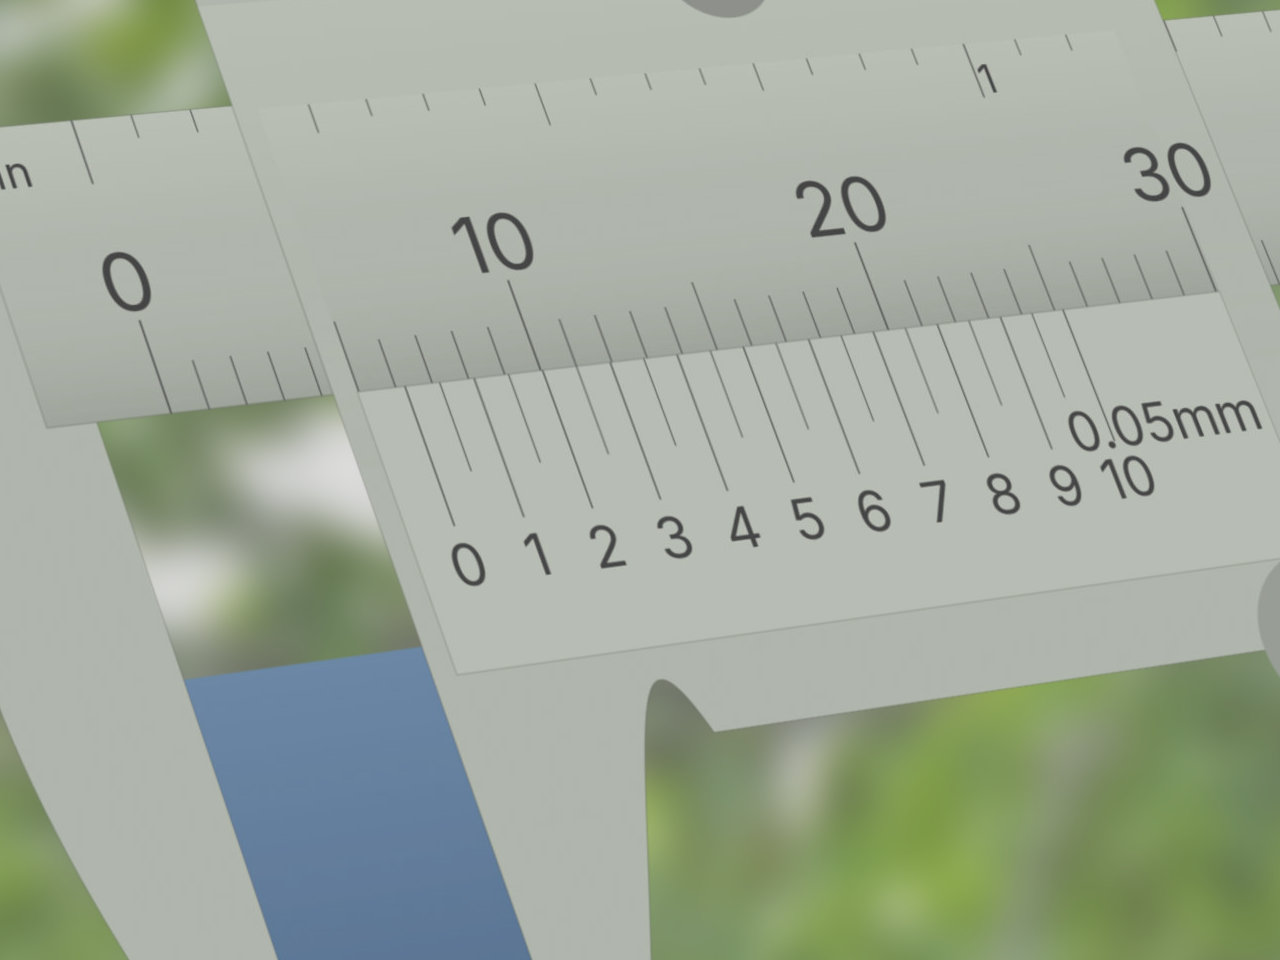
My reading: 6.25 (mm)
